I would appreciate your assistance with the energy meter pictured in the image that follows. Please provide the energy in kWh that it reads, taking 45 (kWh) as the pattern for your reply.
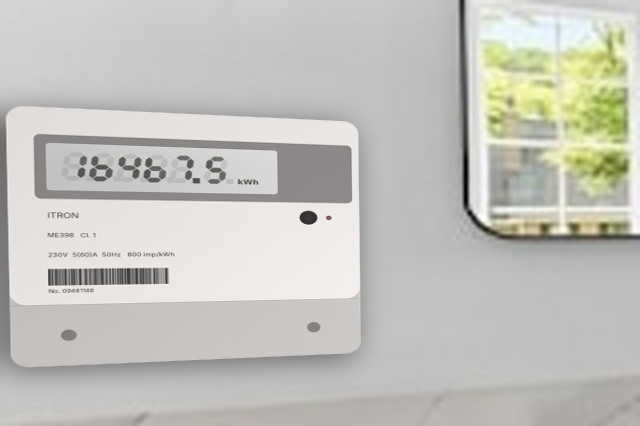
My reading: 16467.5 (kWh)
